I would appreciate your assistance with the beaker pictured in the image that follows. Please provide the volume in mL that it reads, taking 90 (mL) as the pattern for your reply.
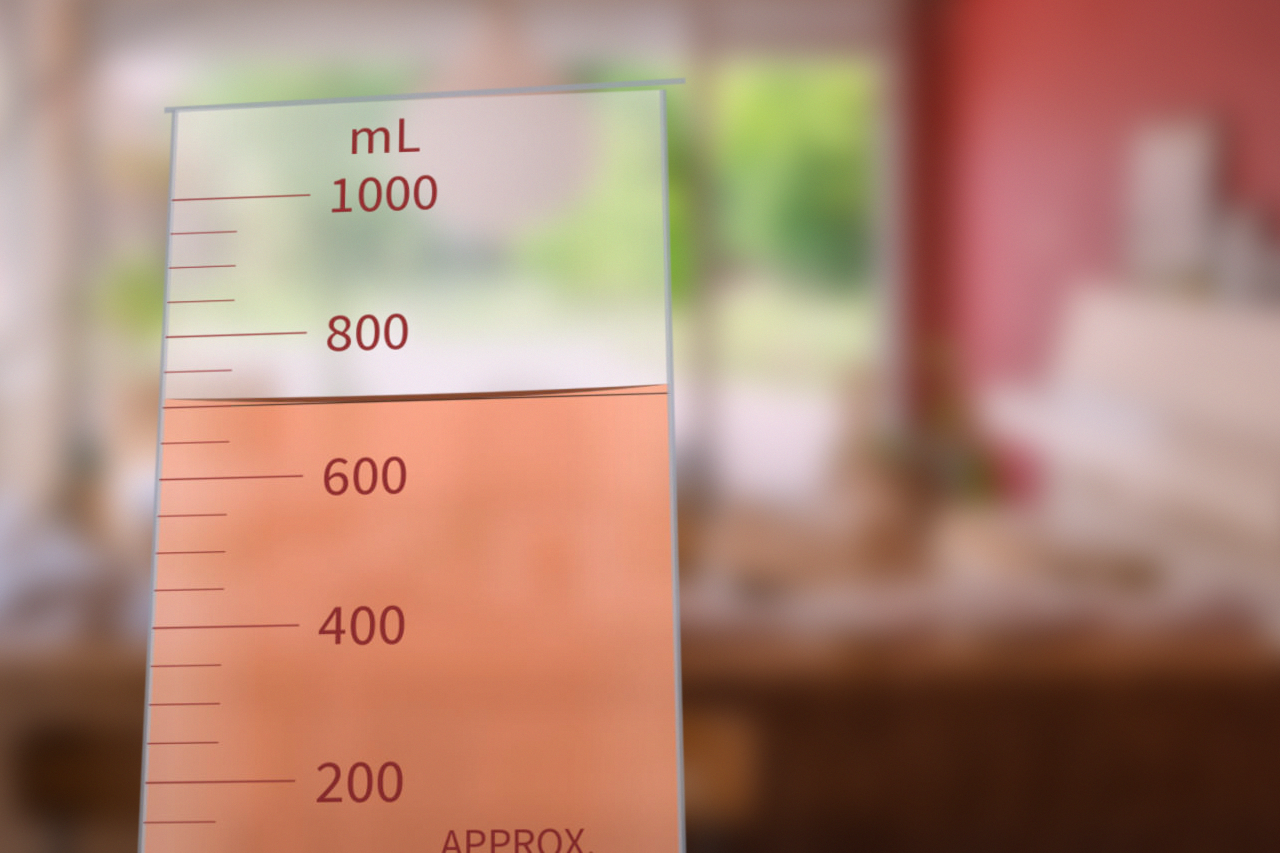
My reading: 700 (mL)
